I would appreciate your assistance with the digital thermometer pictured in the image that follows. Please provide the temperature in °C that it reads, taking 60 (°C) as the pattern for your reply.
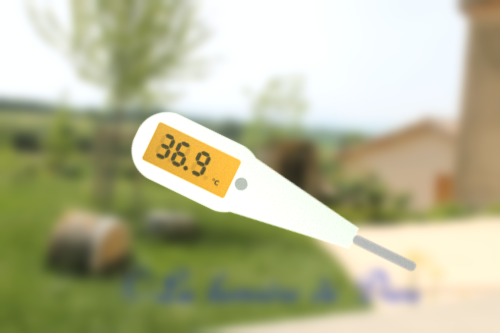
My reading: 36.9 (°C)
